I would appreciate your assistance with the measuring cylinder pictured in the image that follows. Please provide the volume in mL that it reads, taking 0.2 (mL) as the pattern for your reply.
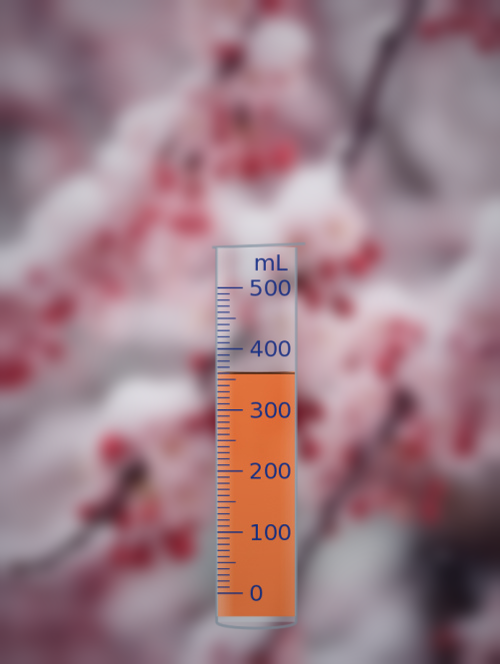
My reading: 360 (mL)
